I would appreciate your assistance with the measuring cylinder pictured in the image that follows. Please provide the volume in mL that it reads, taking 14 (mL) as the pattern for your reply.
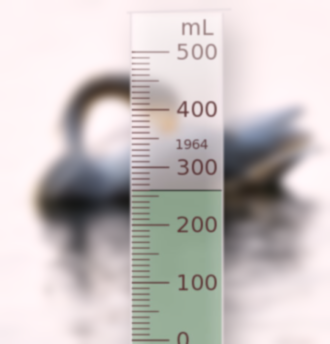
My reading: 260 (mL)
